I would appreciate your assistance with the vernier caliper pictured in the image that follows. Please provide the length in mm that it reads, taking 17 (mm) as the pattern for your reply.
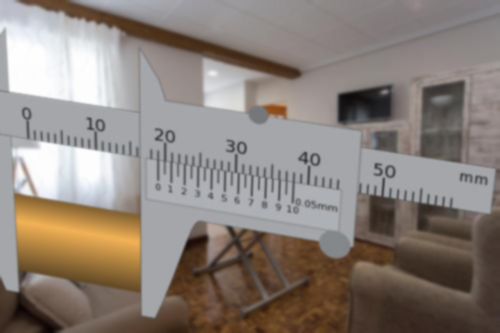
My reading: 19.0 (mm)
